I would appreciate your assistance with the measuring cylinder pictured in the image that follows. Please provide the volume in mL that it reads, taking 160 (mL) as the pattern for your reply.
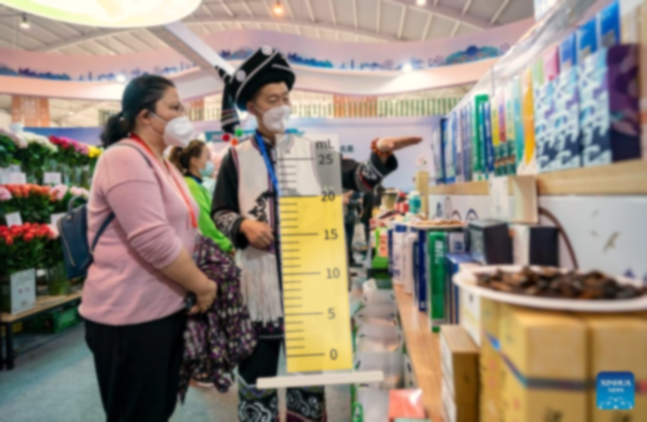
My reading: 20 (mL)
